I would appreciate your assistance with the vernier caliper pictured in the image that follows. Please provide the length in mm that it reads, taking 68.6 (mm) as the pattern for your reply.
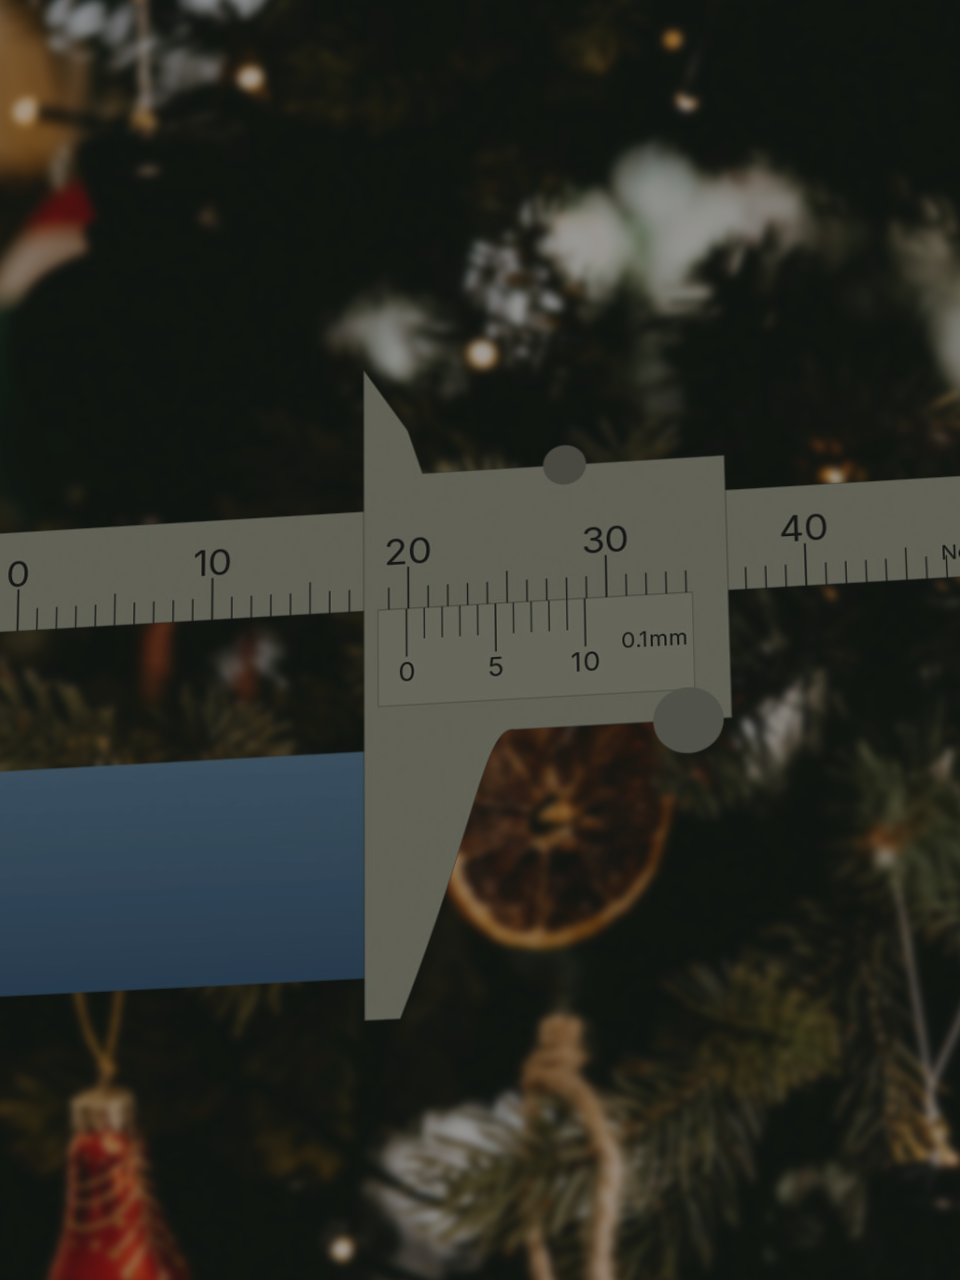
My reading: 19.9 (mm)
